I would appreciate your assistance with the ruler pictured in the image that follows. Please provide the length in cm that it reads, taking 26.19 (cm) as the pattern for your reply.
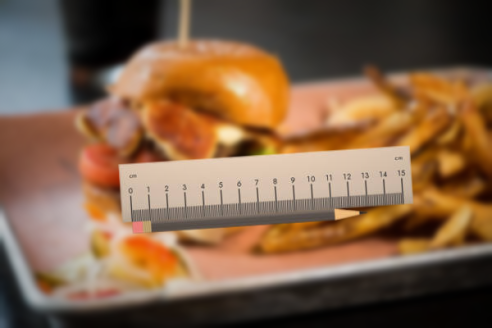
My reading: 13 (cm)
